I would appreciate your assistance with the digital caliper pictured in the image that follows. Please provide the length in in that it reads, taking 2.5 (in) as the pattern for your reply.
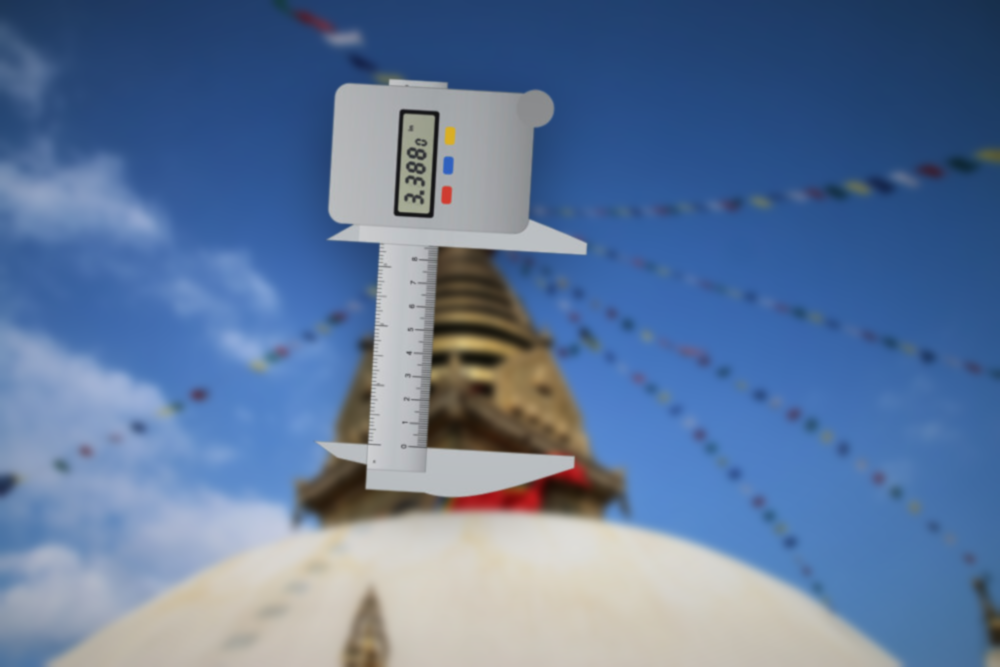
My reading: 3.3880 (in)
